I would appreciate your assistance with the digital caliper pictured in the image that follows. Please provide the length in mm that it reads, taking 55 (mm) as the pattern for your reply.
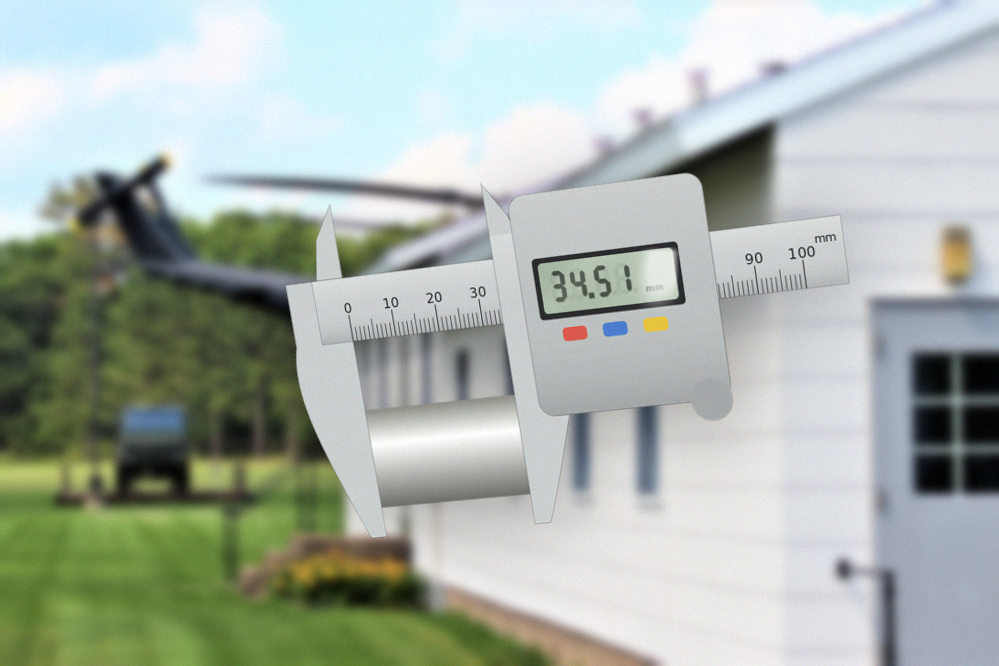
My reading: 34.51 (mm)
